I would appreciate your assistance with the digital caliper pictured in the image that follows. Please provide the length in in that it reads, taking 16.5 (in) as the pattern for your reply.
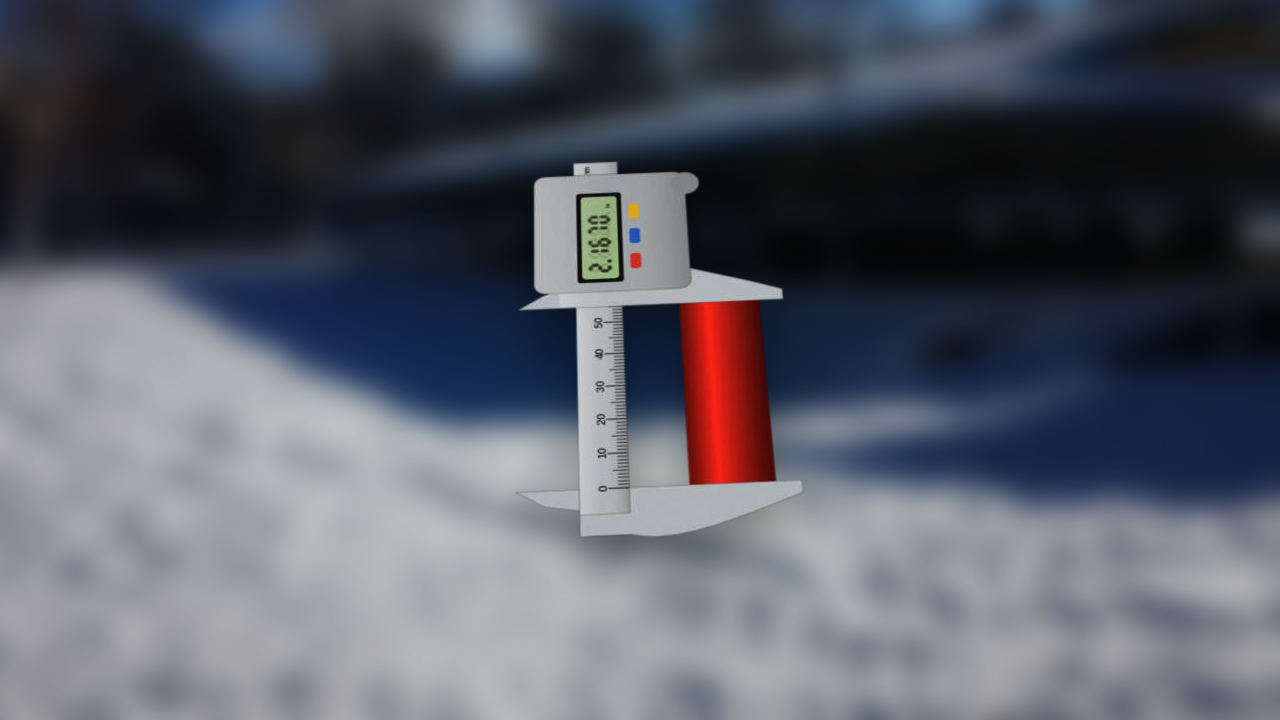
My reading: 2.1670 (in)
